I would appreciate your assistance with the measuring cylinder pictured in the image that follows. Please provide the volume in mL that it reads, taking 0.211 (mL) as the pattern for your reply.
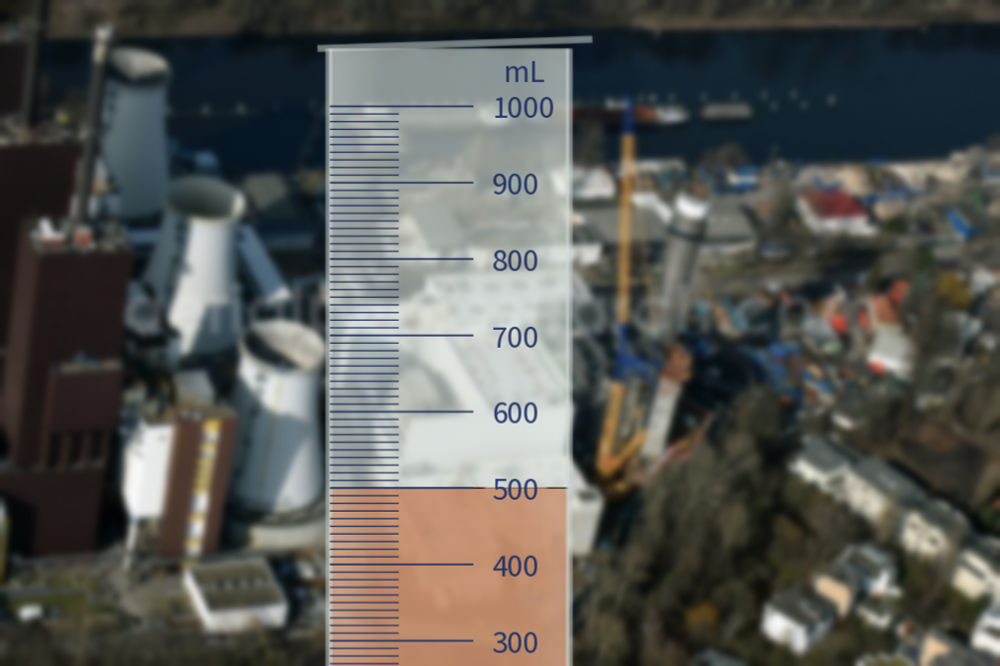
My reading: 500 (mL)
